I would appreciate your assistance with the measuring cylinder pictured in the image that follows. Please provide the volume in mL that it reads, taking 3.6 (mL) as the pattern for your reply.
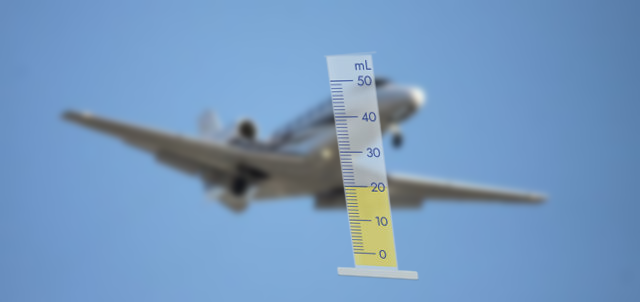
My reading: 20 (mL)
